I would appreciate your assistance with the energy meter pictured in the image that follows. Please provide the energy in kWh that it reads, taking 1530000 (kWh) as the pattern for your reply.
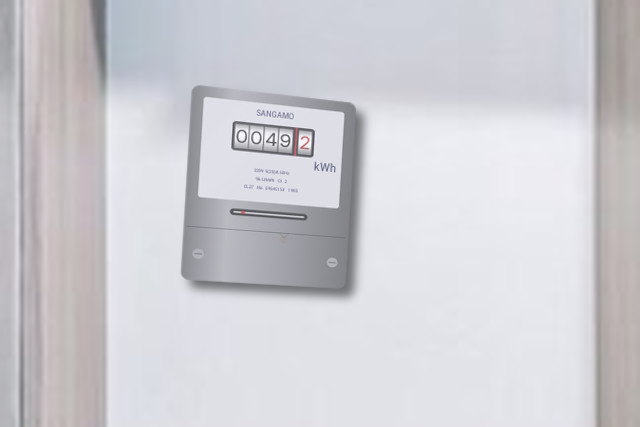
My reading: 49.2 (kWh)
